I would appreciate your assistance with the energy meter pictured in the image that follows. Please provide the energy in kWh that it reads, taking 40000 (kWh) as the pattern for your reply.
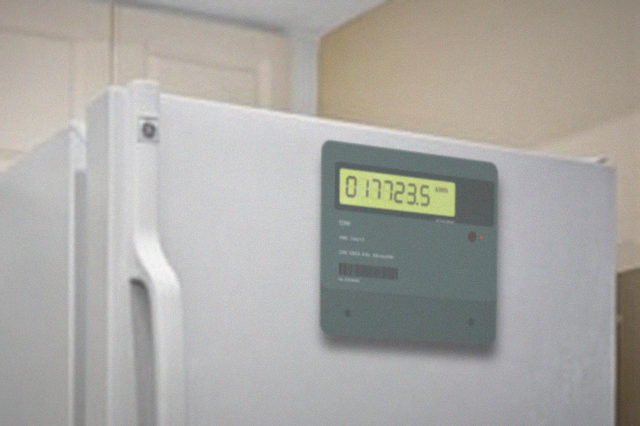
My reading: 17723.5 (kWh)
